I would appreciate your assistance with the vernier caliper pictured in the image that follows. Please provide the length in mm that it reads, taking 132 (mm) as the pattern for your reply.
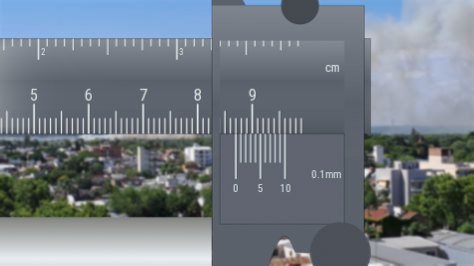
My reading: 87.0 (mm)
